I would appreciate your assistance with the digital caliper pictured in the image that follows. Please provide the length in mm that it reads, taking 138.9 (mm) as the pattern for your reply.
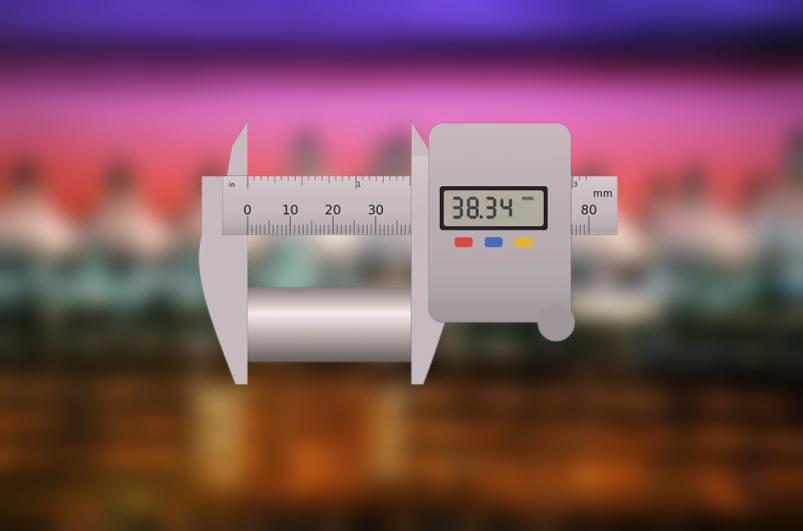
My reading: 38.34 (mm)
